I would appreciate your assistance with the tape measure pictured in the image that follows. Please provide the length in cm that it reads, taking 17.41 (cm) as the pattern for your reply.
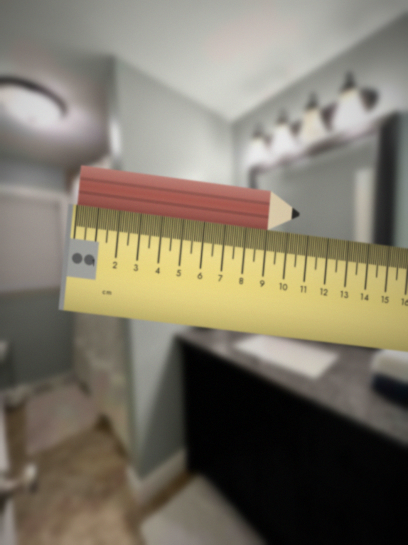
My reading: 10.5 (cm)
